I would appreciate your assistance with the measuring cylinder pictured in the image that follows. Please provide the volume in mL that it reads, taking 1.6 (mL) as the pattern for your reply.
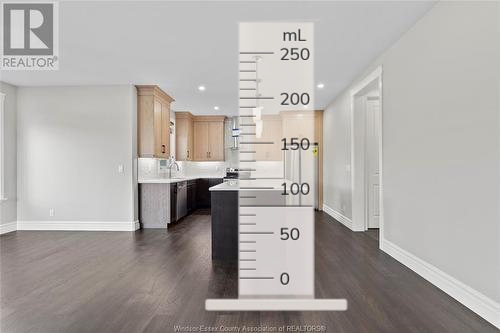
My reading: 80 (mL)
